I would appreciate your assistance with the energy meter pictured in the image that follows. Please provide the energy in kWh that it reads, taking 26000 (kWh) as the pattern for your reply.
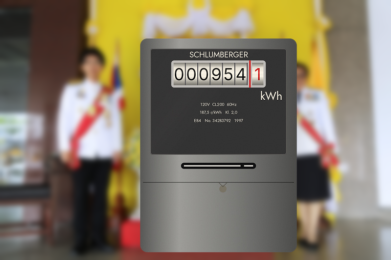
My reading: 954.1 (kWh)
